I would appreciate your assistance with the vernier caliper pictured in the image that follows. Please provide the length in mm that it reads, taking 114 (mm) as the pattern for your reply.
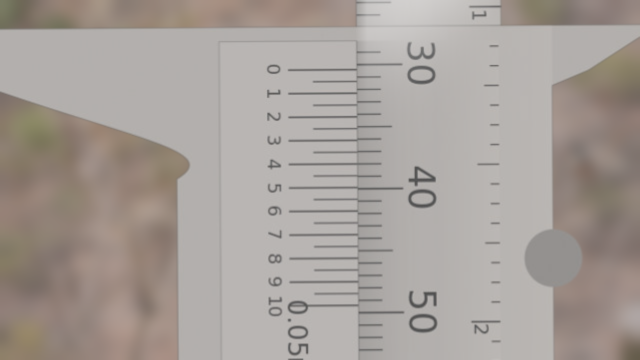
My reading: 30.4 (mm)
